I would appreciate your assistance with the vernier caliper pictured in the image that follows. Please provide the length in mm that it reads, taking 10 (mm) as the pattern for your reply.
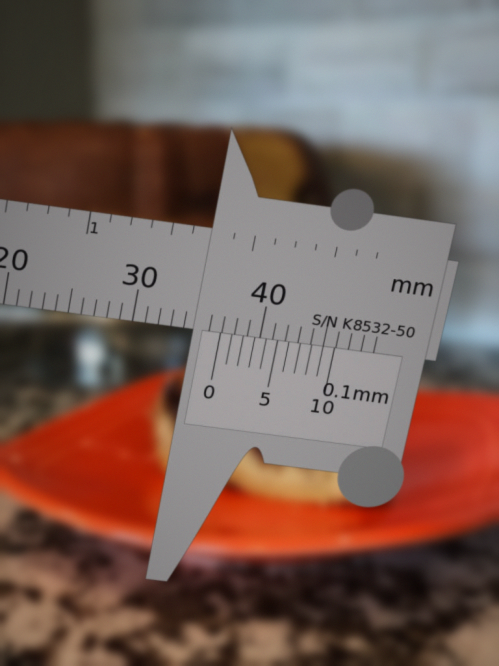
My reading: 36.9 (mm)
